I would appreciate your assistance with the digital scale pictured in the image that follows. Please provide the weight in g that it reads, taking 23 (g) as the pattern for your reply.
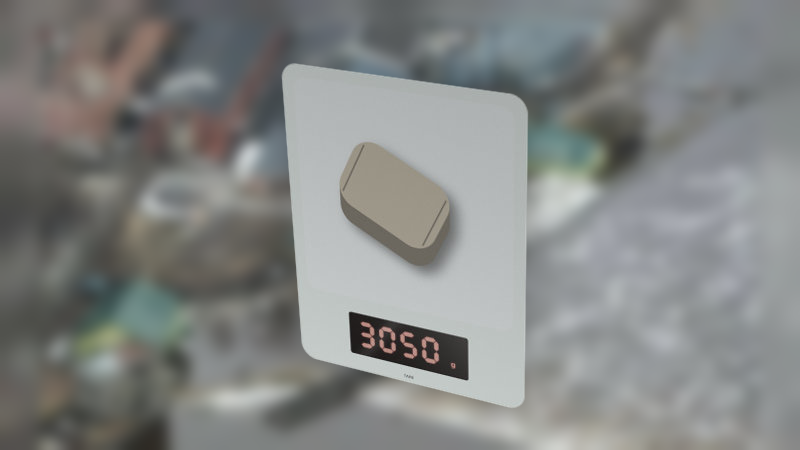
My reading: 3050 (g)
